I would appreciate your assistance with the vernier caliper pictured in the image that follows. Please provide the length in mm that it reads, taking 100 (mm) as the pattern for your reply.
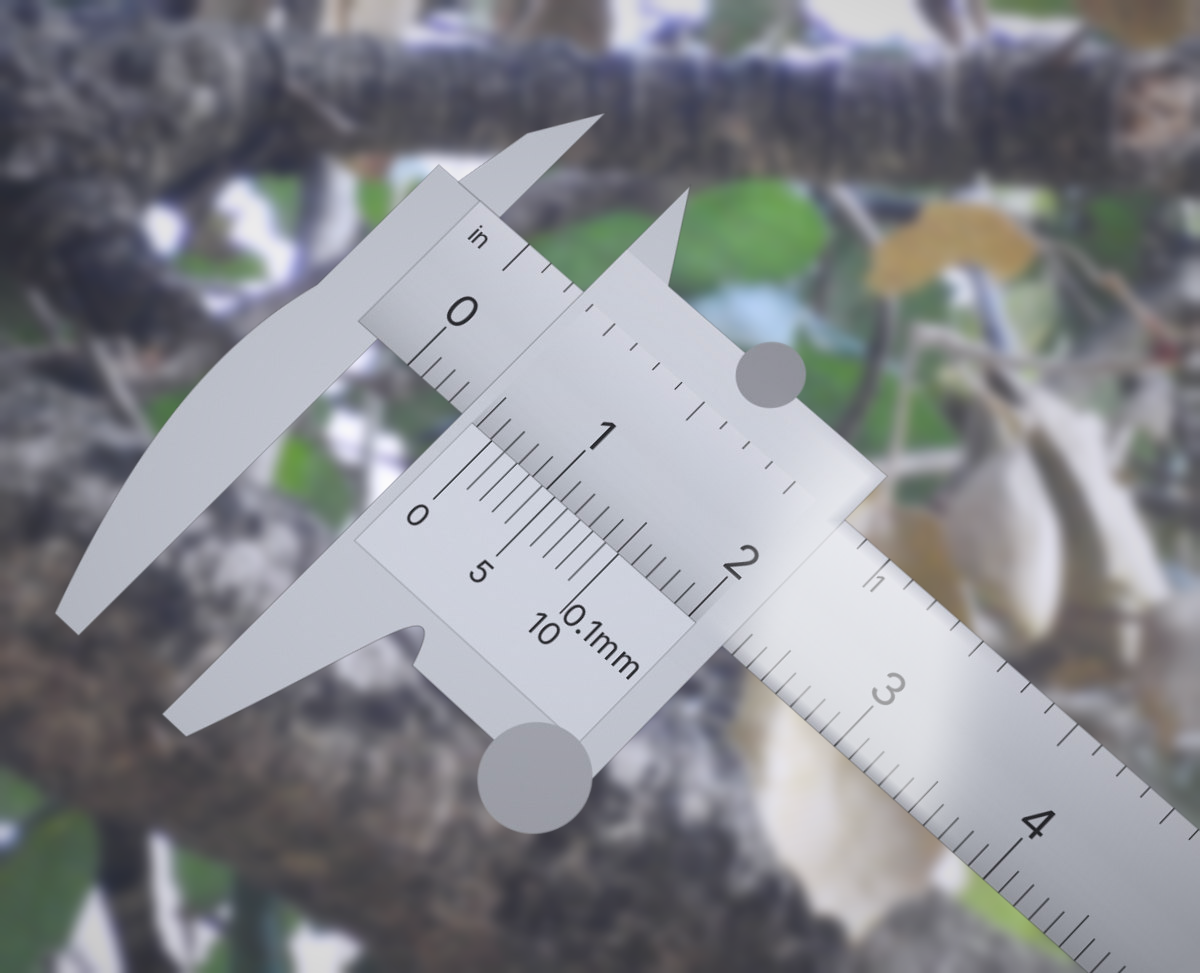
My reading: 6.1 (mm)
